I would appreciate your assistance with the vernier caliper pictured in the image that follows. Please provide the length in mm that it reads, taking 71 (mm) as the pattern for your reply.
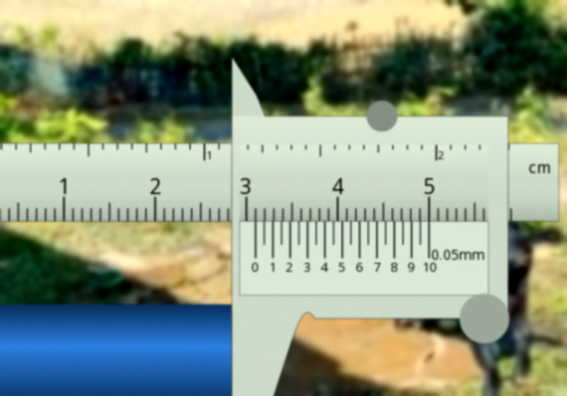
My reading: 31.0 (mm)
